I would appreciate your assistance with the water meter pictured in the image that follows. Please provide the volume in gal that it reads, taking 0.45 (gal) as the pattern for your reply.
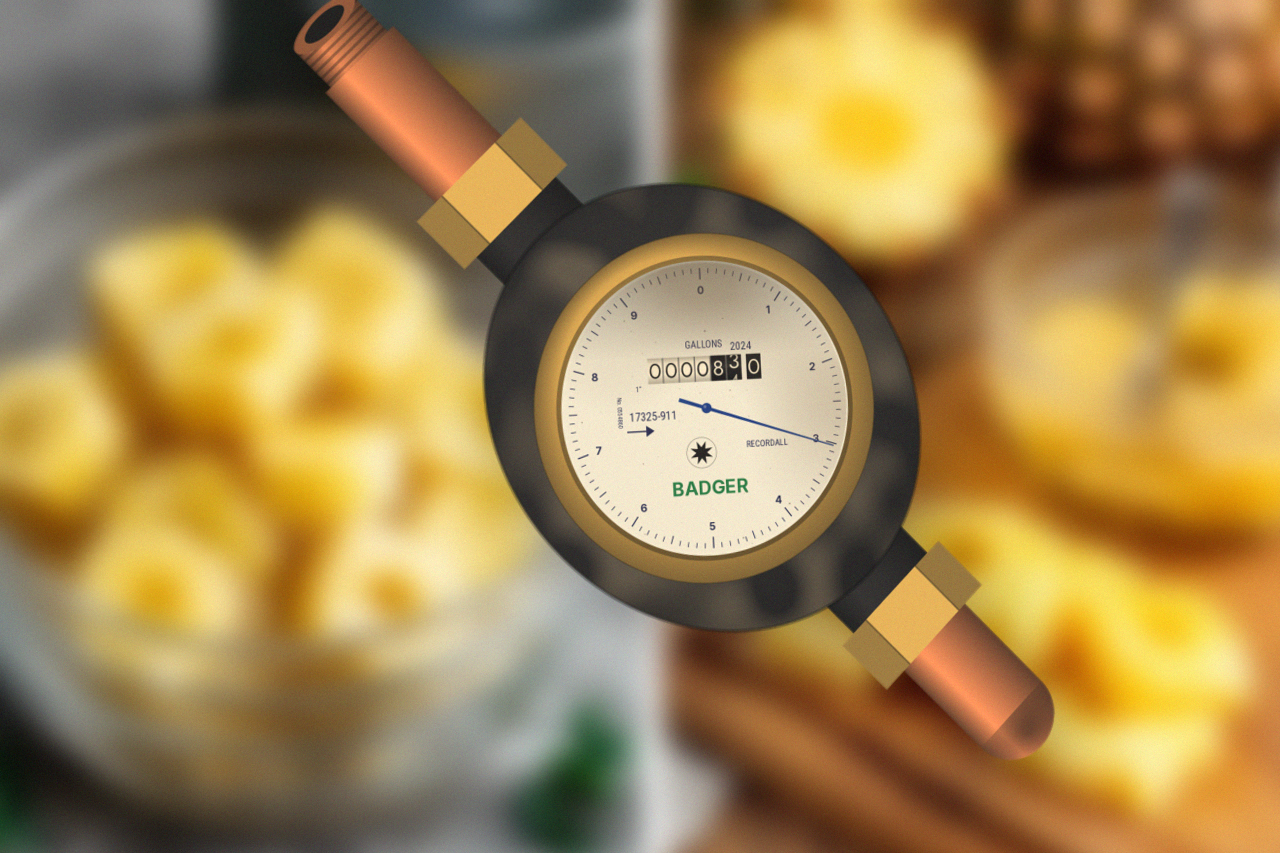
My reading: 833.0 (gal)
